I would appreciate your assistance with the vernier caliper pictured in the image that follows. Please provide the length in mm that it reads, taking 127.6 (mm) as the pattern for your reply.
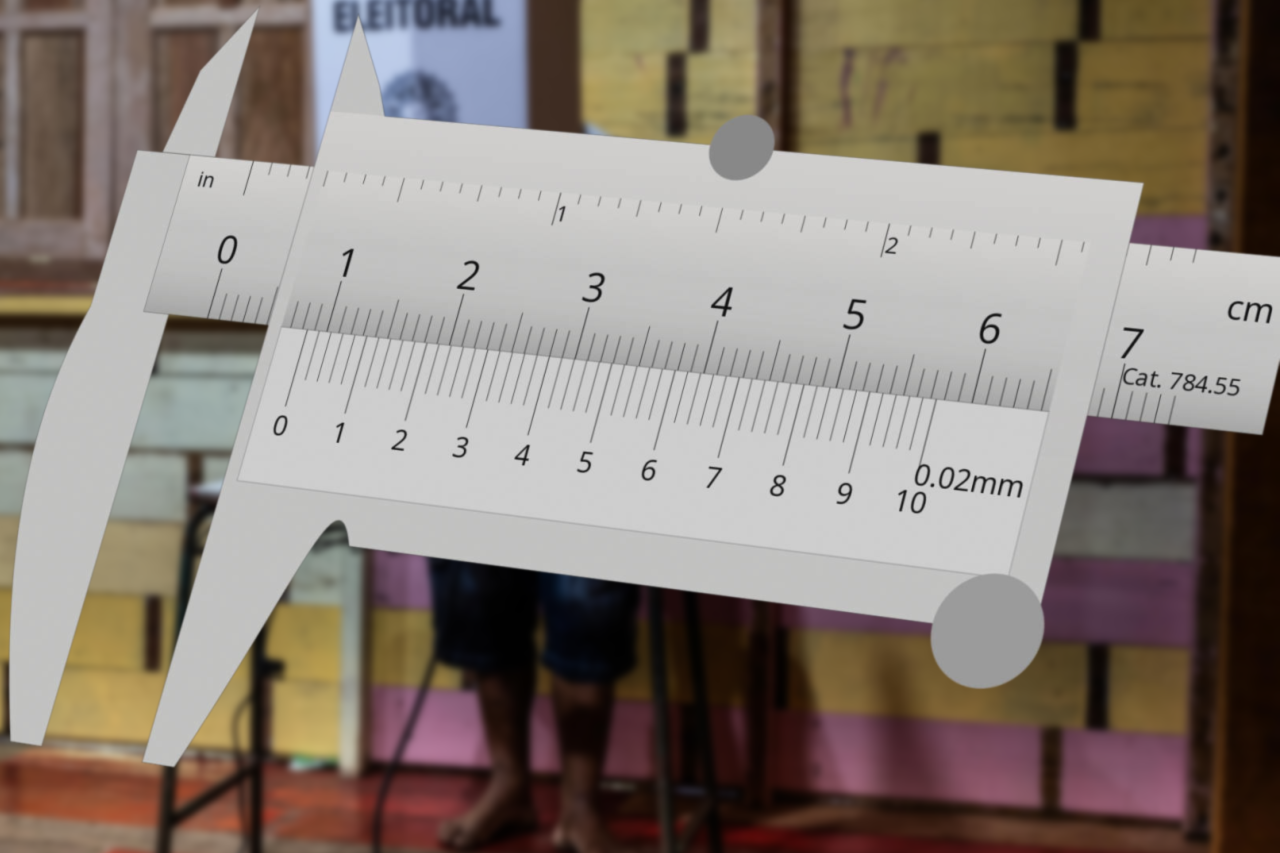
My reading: 8.4 (mm)
